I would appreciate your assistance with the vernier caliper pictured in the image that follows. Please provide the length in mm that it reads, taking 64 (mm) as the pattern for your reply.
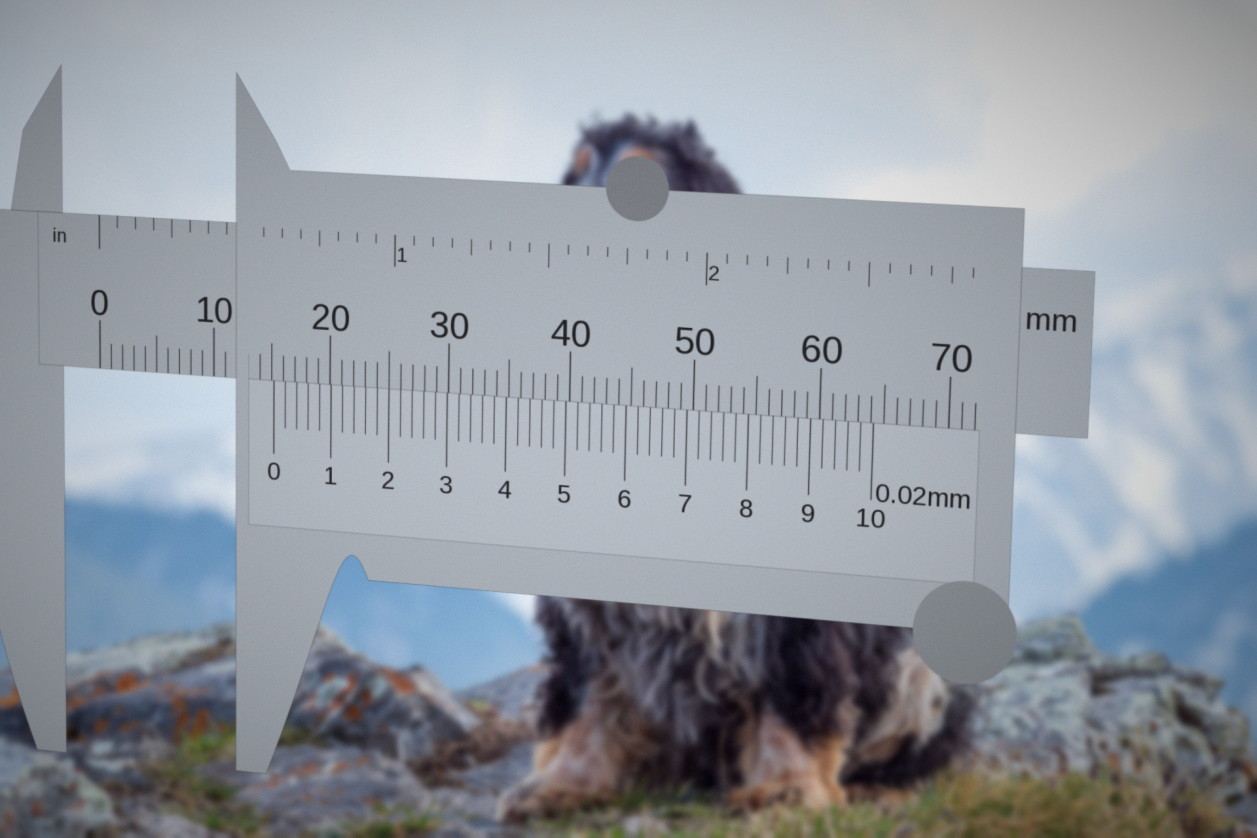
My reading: 15.2 (mm)
